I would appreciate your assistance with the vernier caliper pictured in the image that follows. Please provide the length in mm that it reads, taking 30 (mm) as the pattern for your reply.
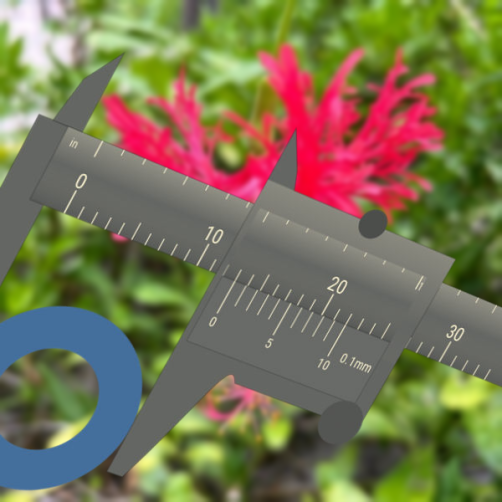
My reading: 13.0 (mm)
